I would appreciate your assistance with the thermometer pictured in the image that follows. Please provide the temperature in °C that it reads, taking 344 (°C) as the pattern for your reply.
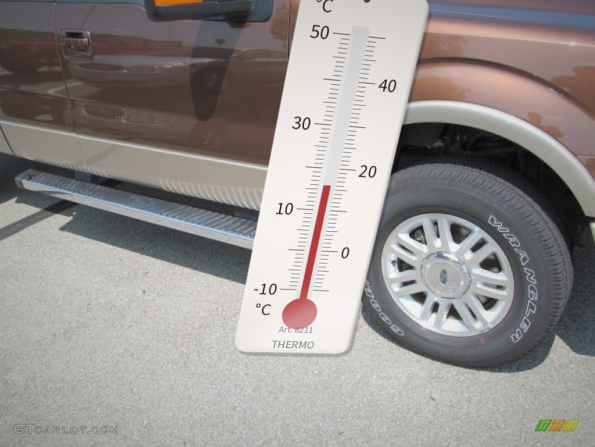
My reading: 16 (°C)
